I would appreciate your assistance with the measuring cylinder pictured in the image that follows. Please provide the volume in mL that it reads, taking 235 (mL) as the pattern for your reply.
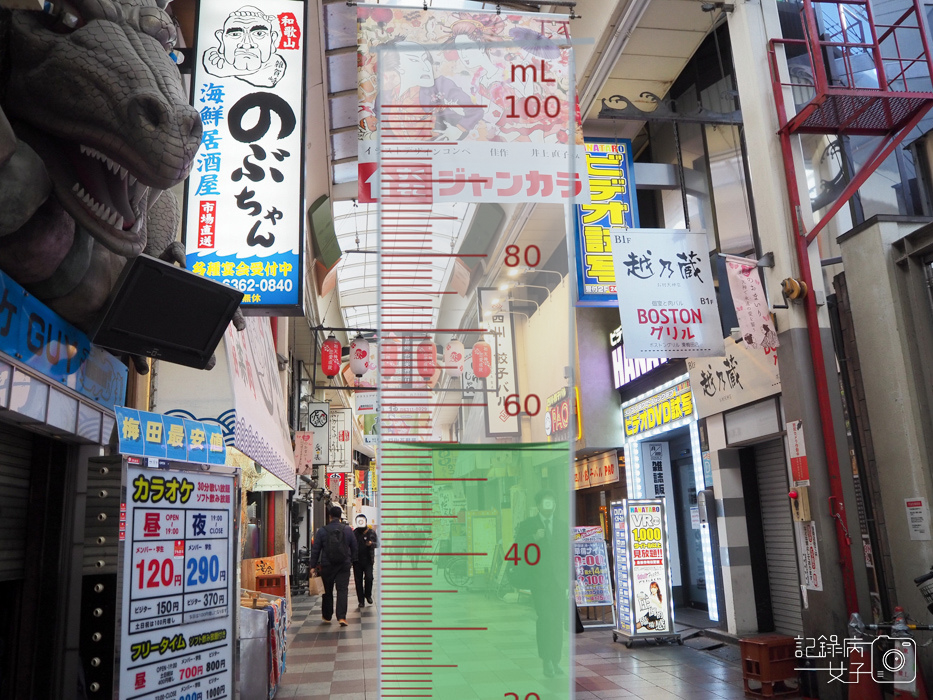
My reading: 54 (mL)
